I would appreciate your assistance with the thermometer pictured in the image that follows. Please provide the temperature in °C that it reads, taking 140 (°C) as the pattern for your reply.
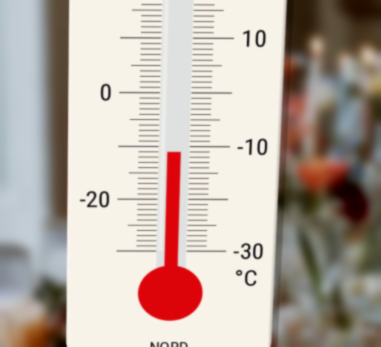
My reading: -11 (°C)
